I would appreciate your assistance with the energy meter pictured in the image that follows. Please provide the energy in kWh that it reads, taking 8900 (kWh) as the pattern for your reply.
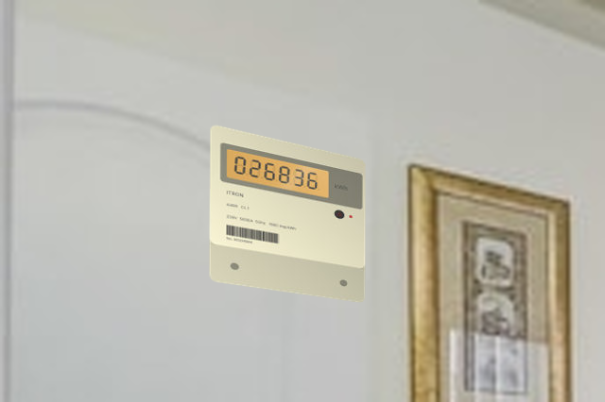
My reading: 26836 (kWh)
